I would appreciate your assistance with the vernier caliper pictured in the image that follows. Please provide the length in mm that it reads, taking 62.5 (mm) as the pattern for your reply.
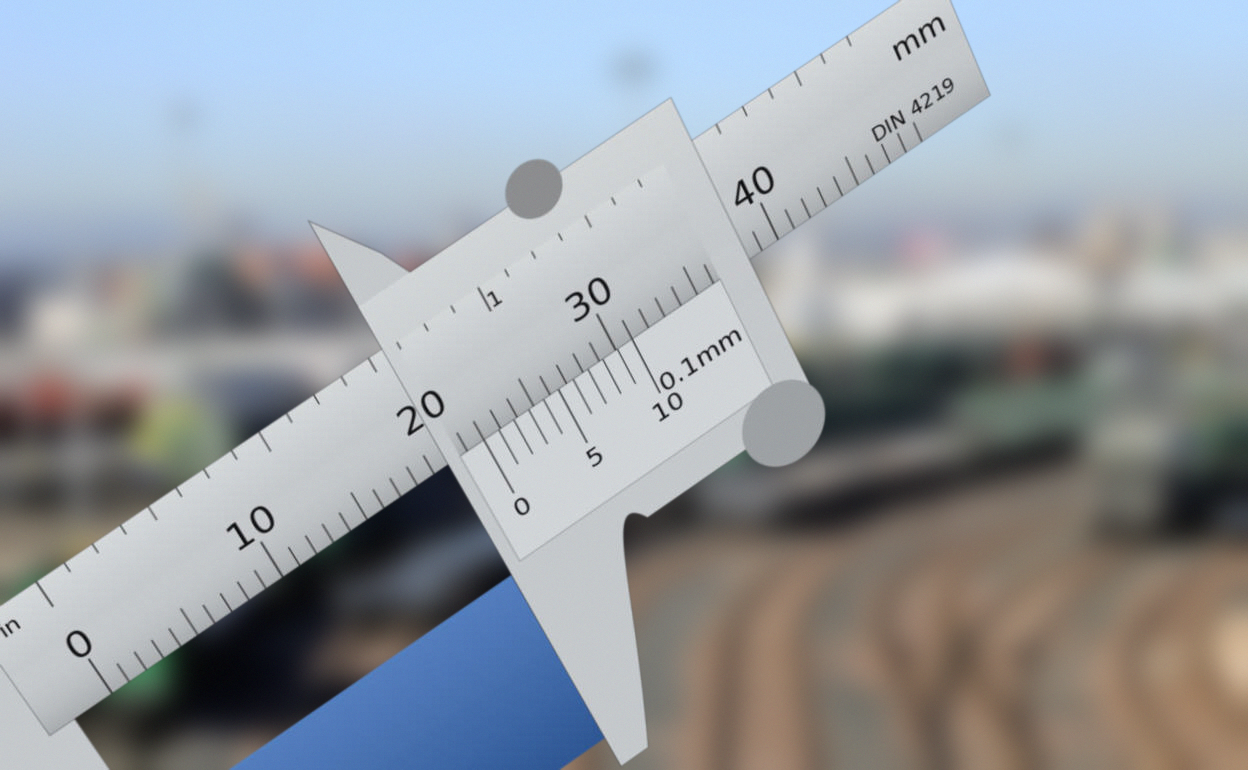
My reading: 22.0 (mm)
